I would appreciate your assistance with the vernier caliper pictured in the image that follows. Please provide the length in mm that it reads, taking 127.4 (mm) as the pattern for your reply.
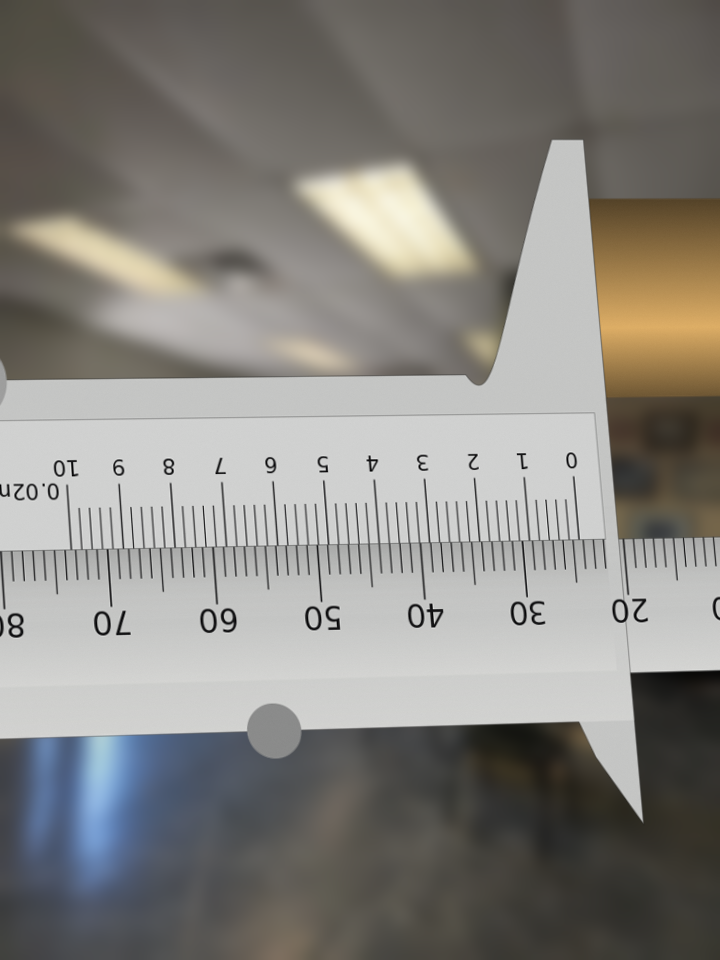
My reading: 24.4 (mm)
